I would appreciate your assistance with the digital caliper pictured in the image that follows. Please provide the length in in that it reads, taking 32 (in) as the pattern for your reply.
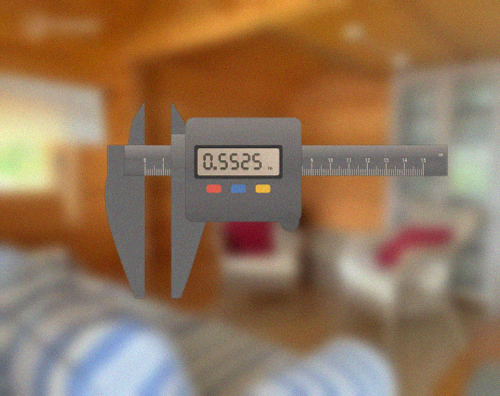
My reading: 0.5525 (in)
